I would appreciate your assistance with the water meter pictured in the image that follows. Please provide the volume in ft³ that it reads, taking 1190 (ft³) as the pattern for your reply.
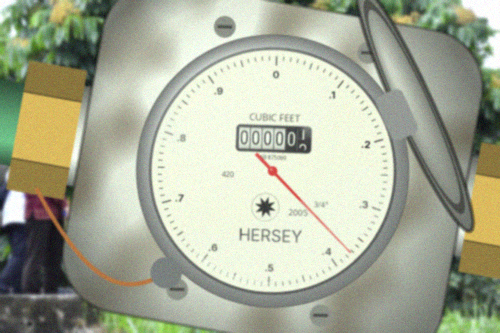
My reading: 1.37 (ft³)
